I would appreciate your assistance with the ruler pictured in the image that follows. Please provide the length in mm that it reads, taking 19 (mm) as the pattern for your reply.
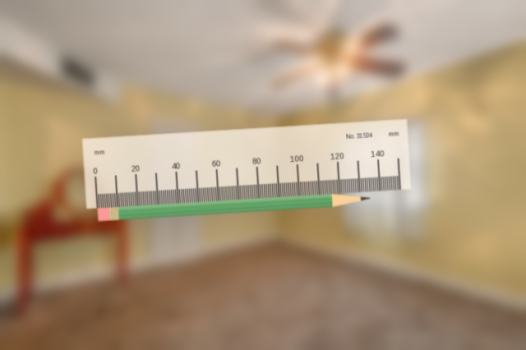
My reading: 135 (mm)
